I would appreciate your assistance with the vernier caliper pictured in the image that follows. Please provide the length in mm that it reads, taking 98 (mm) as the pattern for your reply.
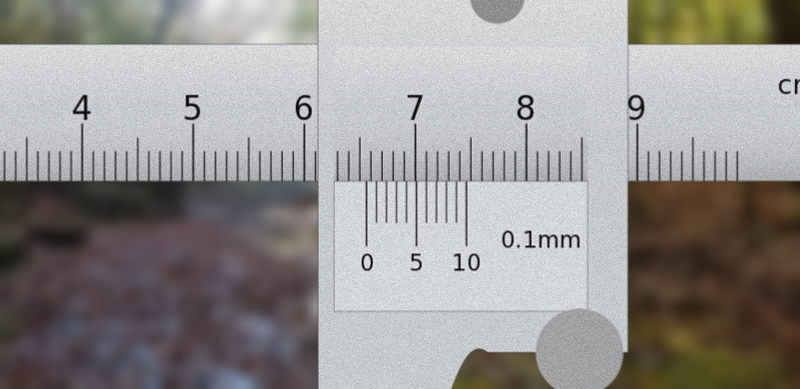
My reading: 65.6 (mm)
